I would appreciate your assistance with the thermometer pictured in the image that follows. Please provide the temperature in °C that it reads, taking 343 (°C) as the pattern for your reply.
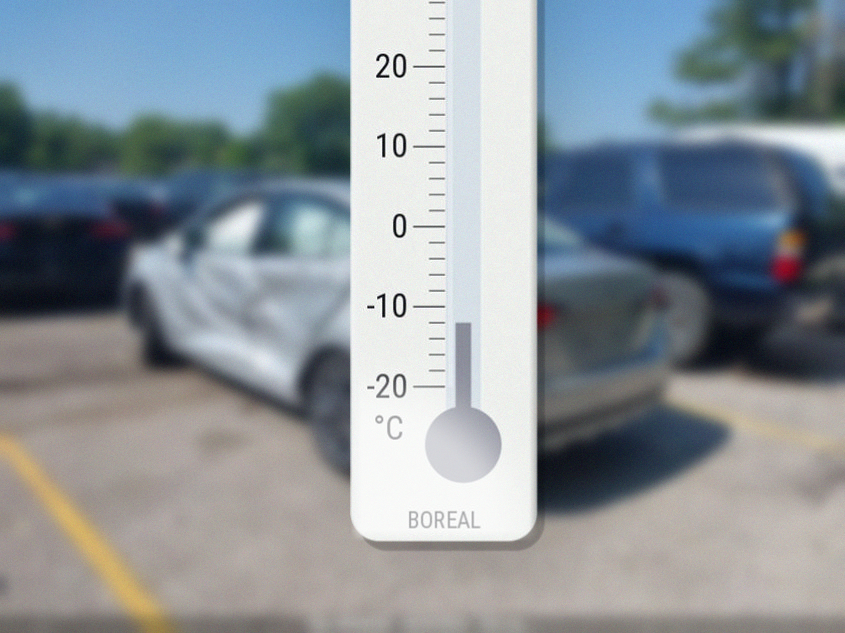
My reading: -12 (°C)
